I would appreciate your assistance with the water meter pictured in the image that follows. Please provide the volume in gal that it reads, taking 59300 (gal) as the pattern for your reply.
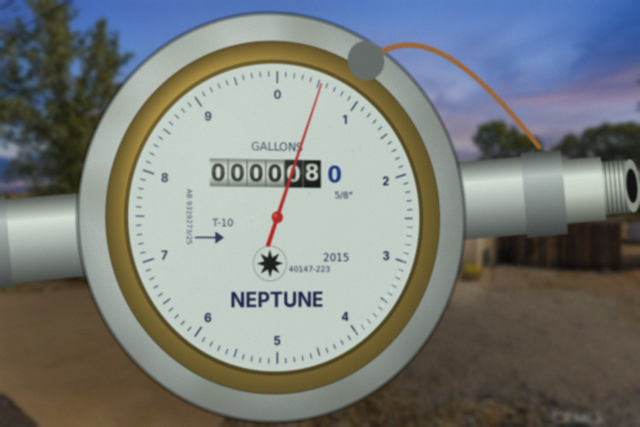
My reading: 80.5 (gal)
